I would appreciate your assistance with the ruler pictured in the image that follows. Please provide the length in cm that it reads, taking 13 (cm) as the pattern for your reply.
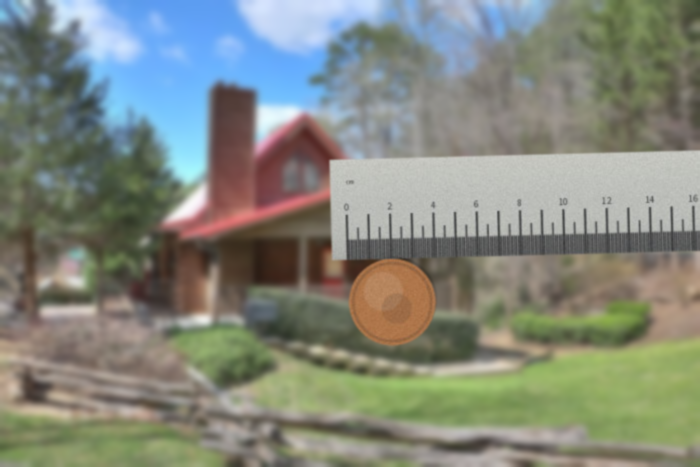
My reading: 4 (cm)
